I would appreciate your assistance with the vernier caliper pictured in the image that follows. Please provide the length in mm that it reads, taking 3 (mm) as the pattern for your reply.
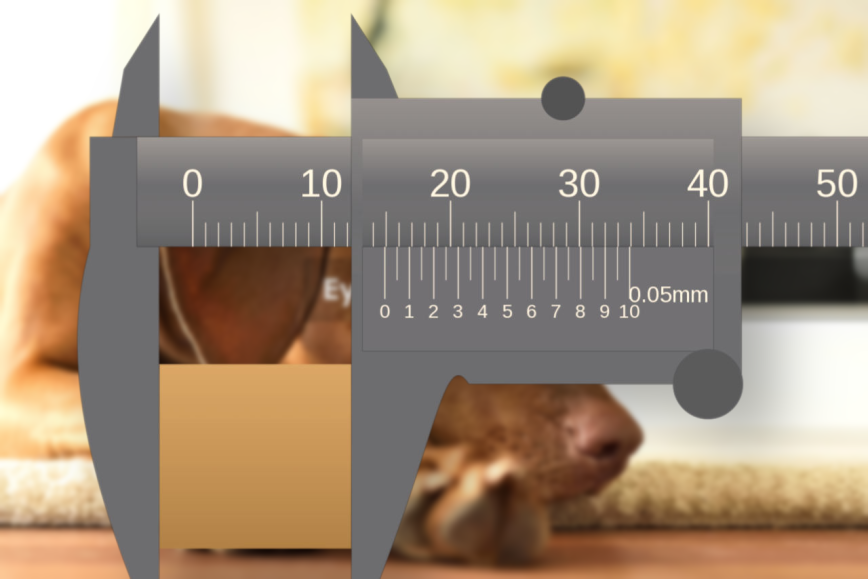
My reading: 14.9 (mm)
